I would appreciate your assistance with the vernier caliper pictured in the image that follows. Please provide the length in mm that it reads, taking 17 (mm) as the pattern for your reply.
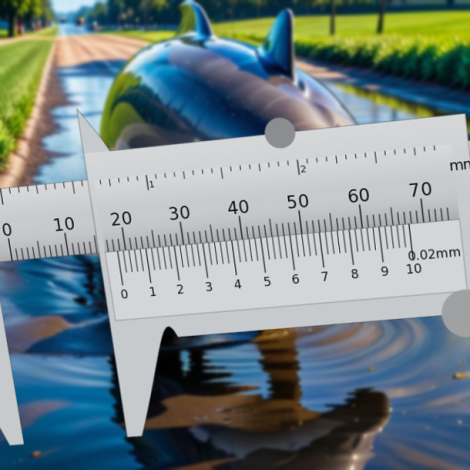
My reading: 18.6 (mm)
